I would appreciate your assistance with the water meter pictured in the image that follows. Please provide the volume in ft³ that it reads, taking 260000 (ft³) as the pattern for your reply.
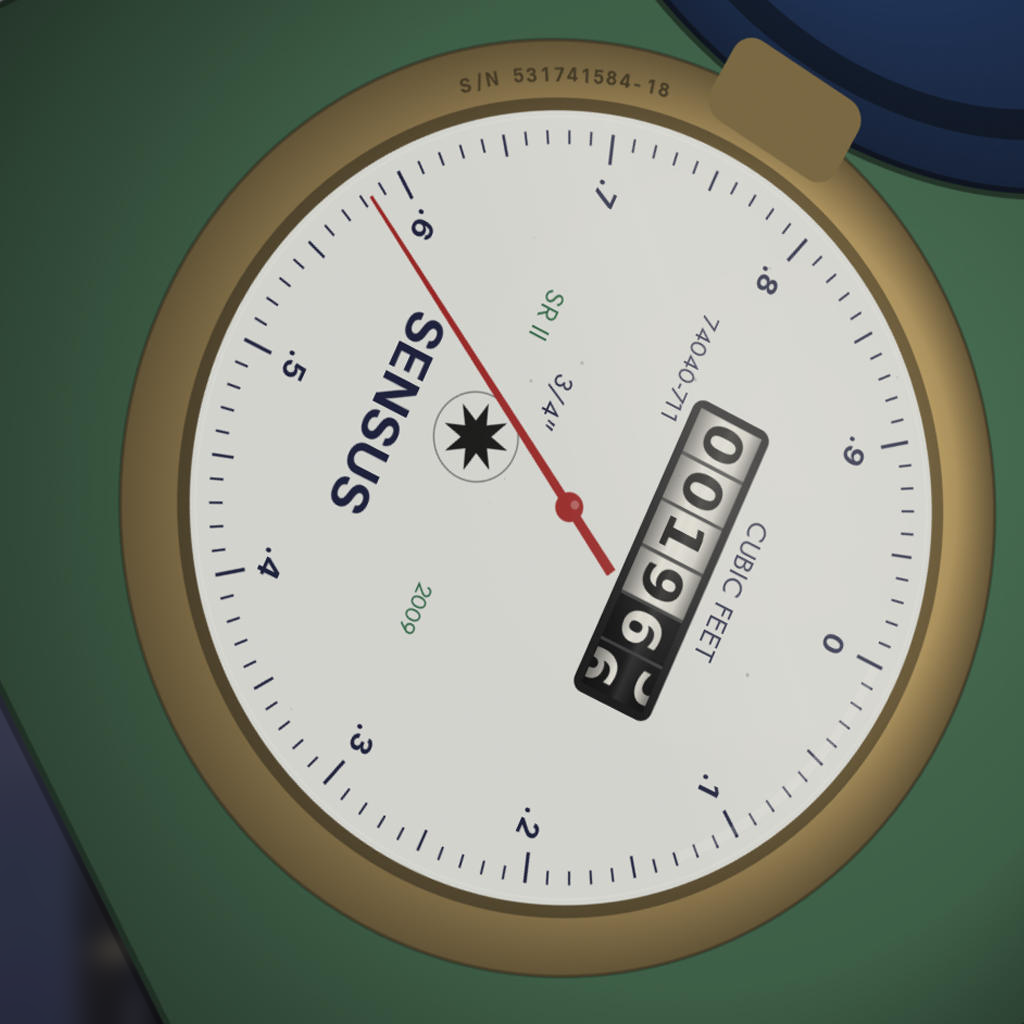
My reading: 1965.58 (ft³)
